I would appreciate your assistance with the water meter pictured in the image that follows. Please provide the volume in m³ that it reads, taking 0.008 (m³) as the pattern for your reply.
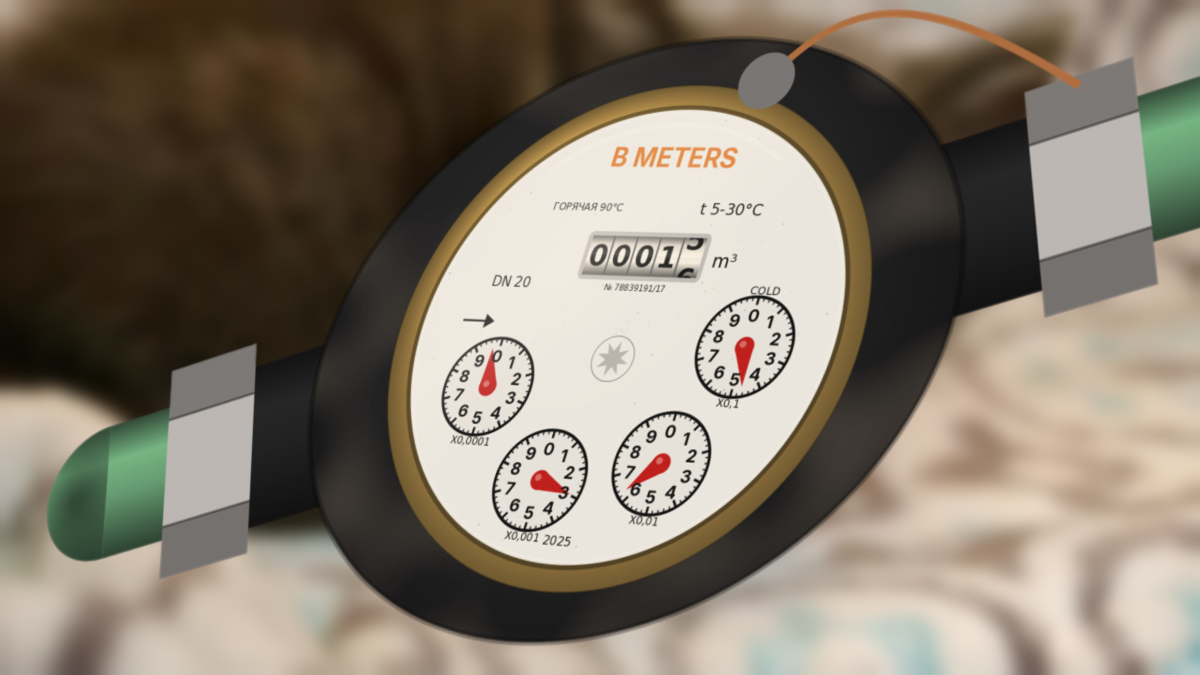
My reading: 15.4629 (m³)
